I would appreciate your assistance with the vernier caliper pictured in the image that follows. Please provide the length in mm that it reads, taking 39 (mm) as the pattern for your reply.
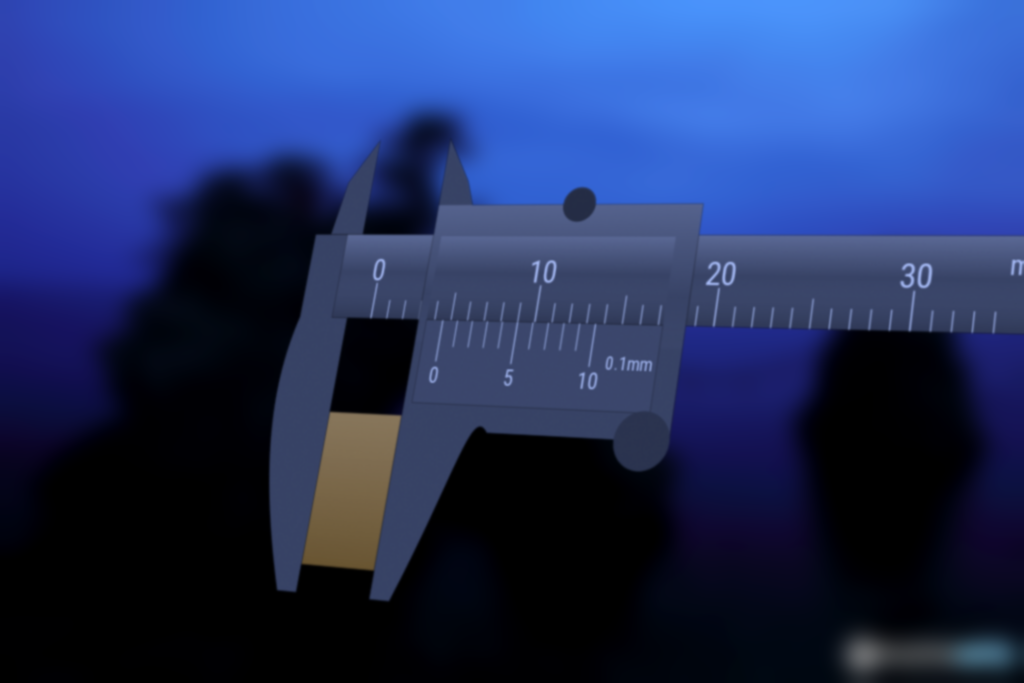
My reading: 4.5 (mm)
